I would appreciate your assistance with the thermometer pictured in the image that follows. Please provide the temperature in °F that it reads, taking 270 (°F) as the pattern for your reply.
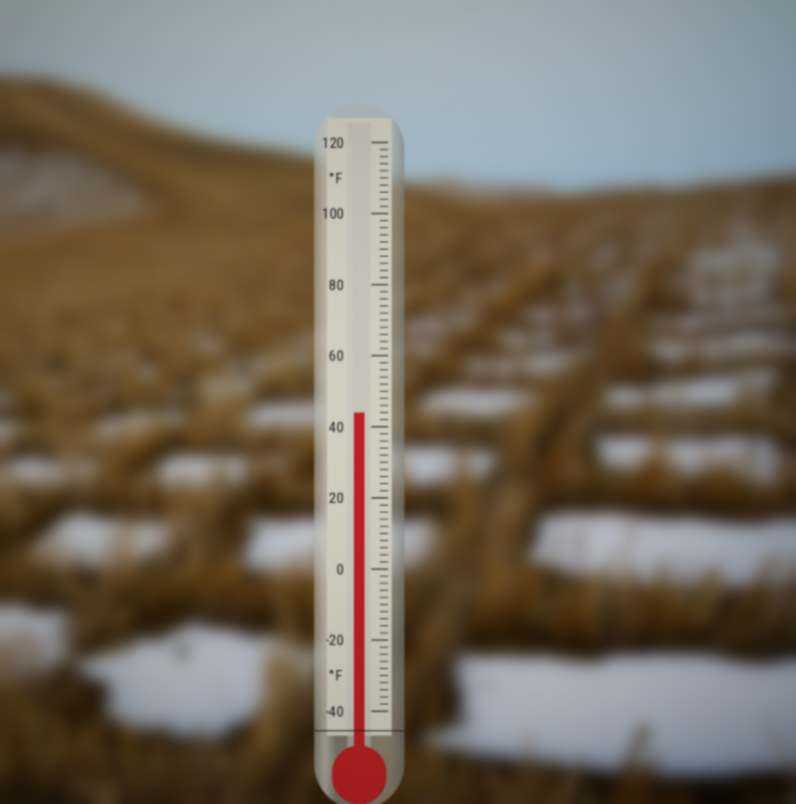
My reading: 44 (°F)
